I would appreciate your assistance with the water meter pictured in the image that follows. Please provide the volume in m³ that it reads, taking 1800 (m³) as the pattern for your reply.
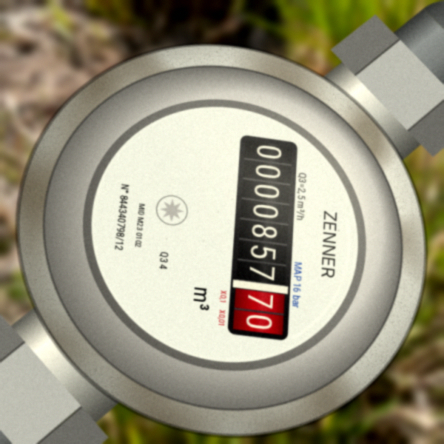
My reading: 857.70 (m³)
